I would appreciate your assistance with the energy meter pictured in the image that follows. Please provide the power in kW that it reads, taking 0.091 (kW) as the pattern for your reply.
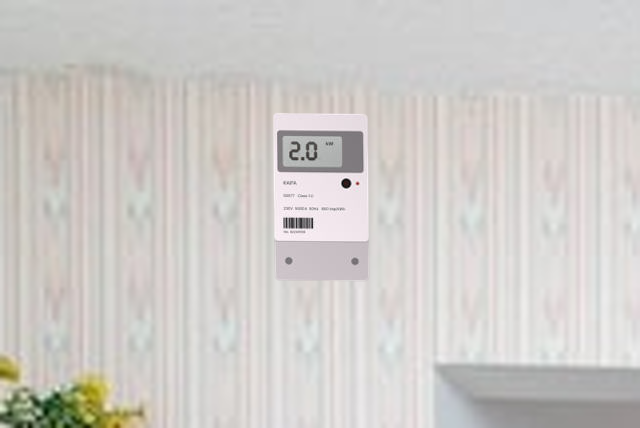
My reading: 2.0 (kW)
